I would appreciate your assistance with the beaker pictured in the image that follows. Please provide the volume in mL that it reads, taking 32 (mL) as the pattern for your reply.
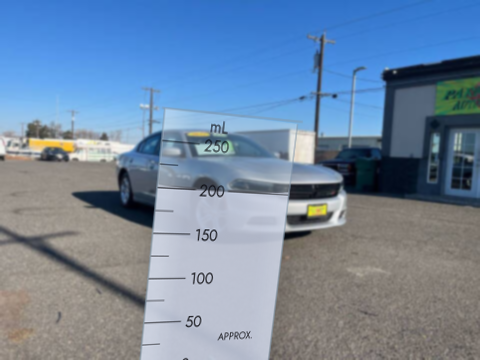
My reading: 200 (mL)
